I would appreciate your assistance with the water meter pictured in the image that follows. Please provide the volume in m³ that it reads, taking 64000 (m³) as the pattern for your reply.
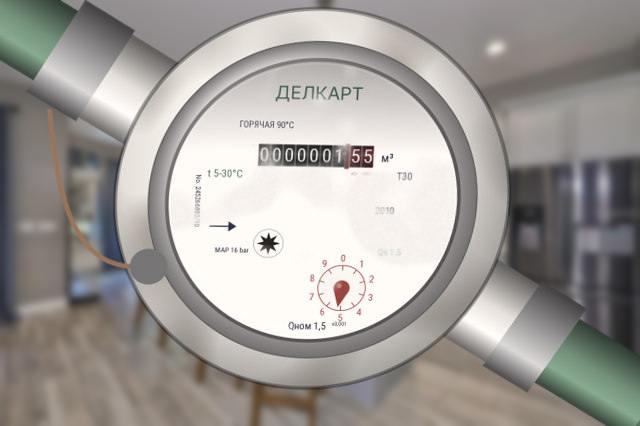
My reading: 1.555 (m³)
